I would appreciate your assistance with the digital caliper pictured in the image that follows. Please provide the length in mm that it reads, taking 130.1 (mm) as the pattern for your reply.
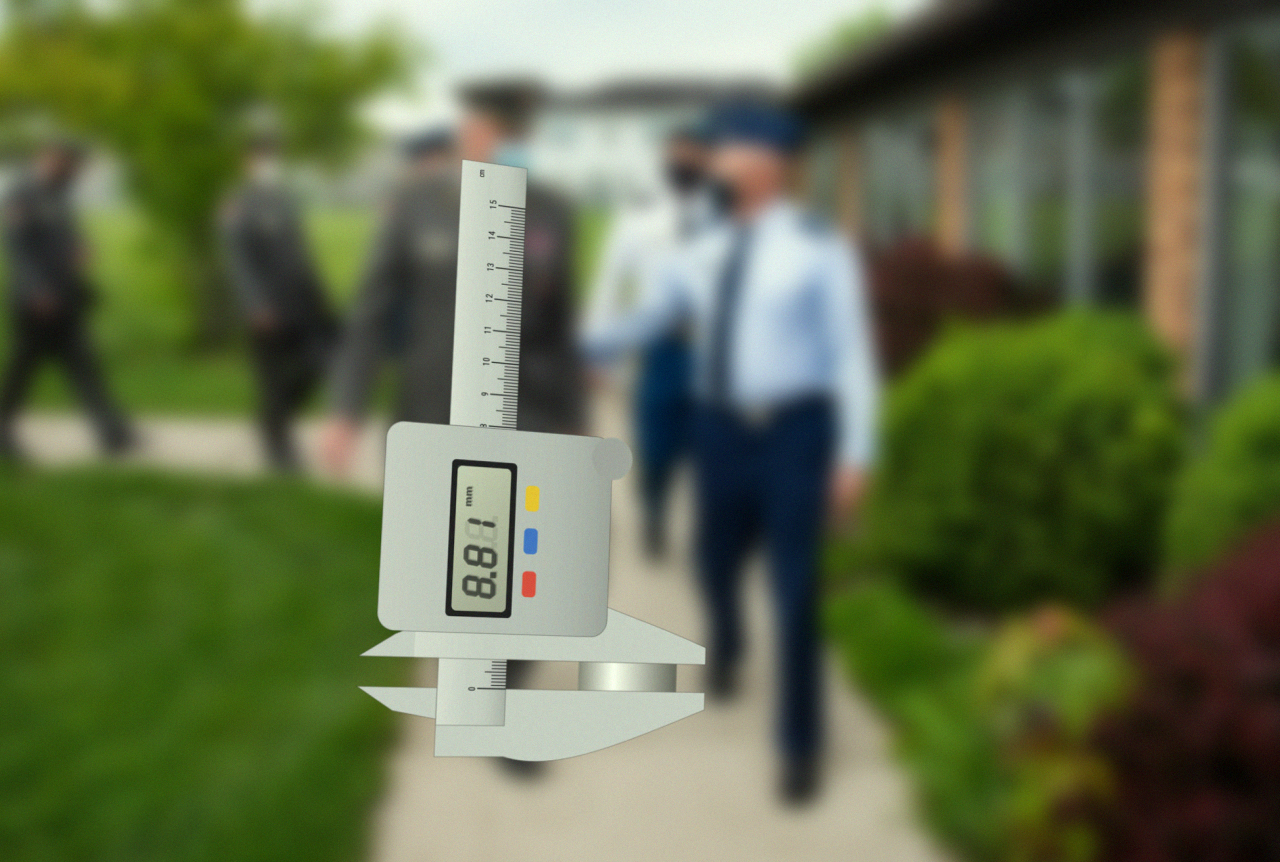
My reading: 8.81 (mm)
